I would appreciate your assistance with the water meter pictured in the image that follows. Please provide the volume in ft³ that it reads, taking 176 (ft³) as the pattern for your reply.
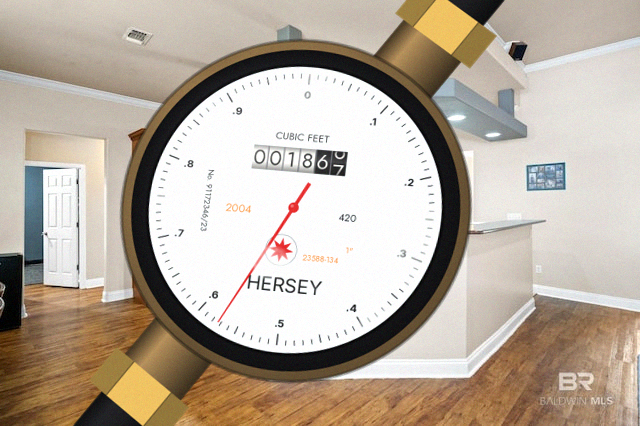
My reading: 1866.57 (ft³)
